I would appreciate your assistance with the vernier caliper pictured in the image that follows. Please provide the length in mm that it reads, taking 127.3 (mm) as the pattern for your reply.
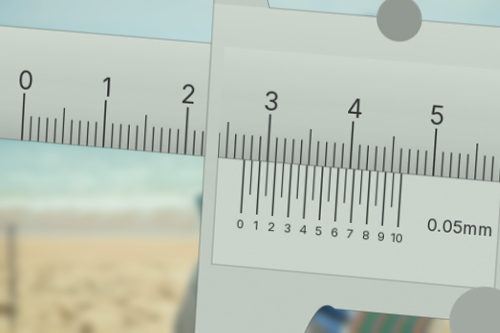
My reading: 27.2 (mm)
